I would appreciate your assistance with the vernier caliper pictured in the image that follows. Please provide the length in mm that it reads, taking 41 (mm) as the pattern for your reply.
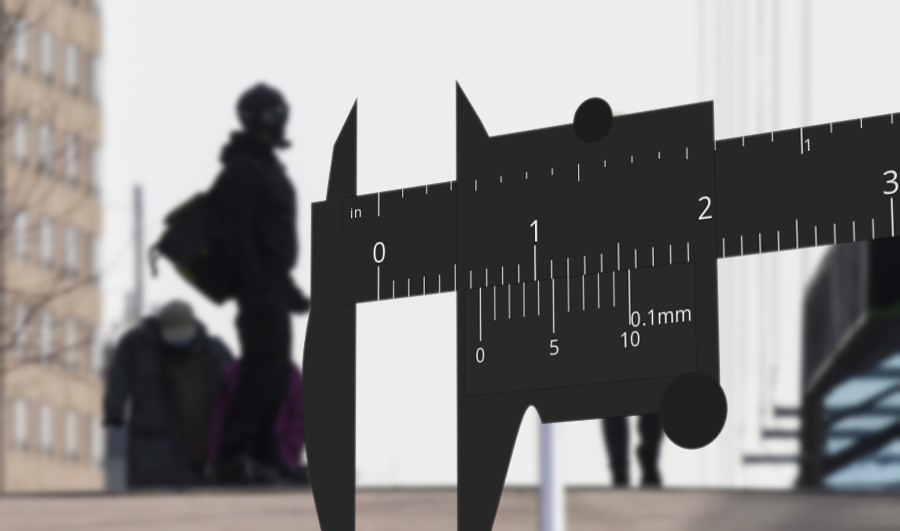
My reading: 6.6 (mm)
